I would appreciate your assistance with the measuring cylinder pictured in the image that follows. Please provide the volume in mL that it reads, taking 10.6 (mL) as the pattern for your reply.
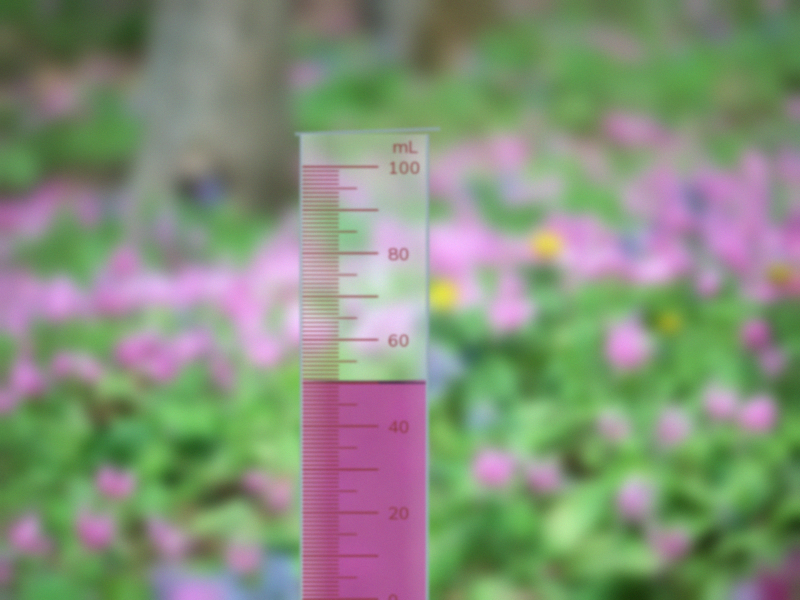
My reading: 50 (mL)
